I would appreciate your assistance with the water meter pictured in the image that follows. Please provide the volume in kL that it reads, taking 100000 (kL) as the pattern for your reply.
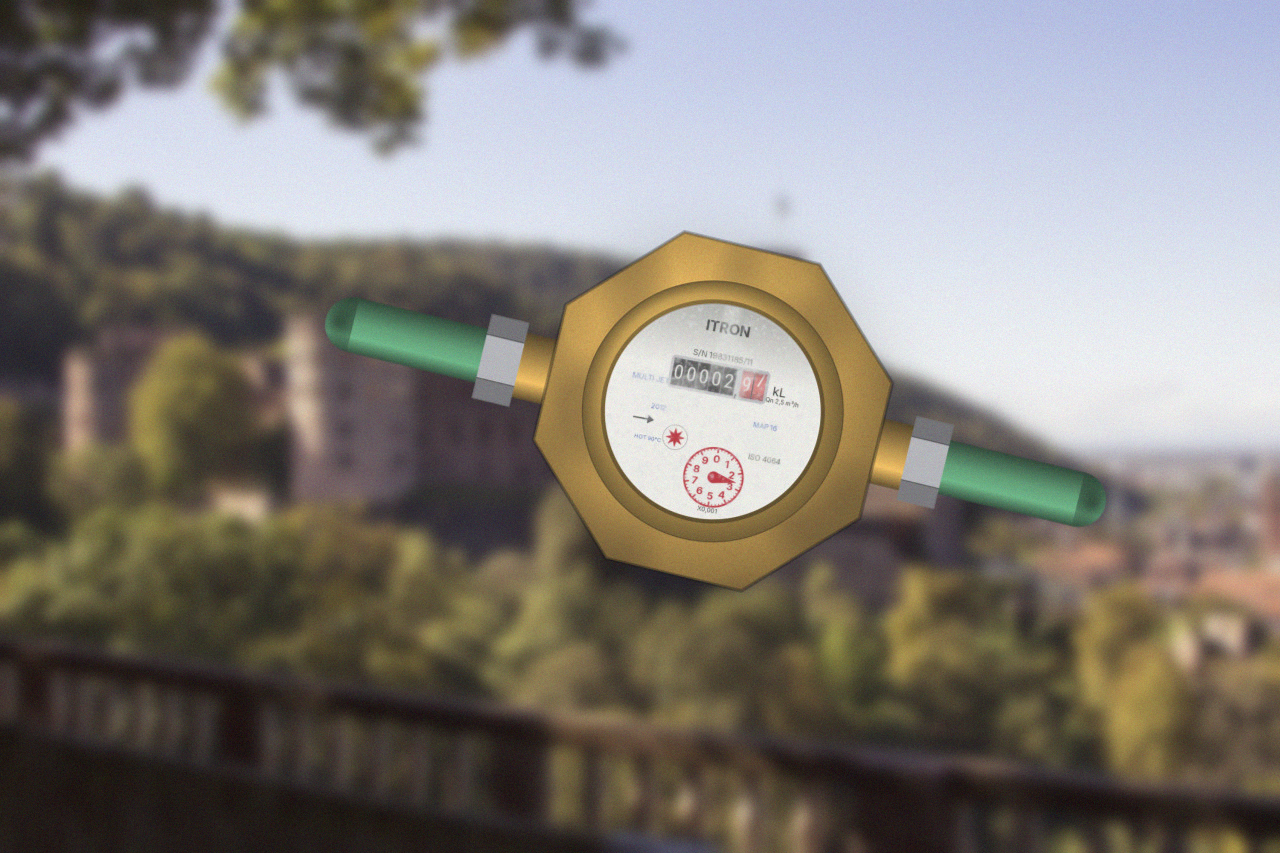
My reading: 2.972 (kL)
